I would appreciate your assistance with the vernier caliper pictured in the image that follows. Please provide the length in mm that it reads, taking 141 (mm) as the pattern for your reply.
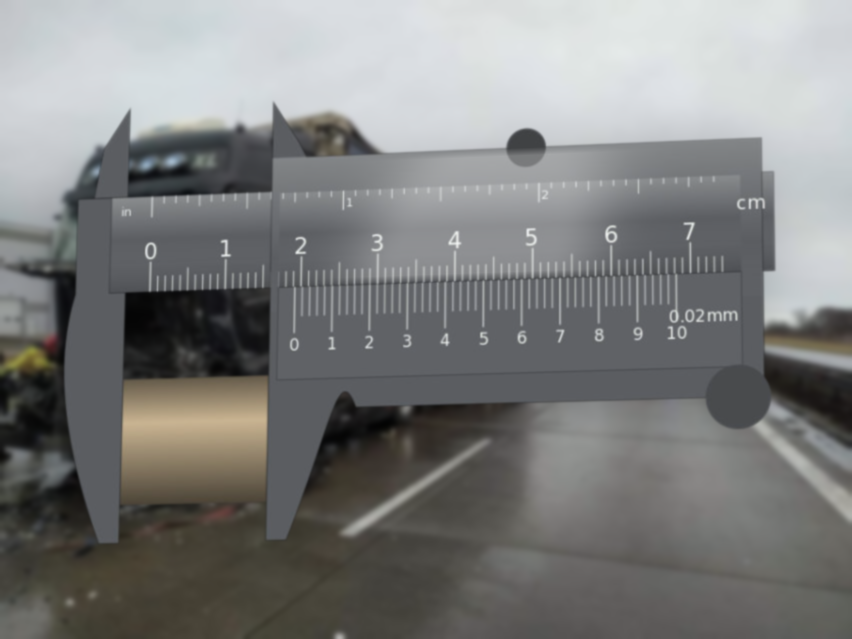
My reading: 19.2 (mm)
